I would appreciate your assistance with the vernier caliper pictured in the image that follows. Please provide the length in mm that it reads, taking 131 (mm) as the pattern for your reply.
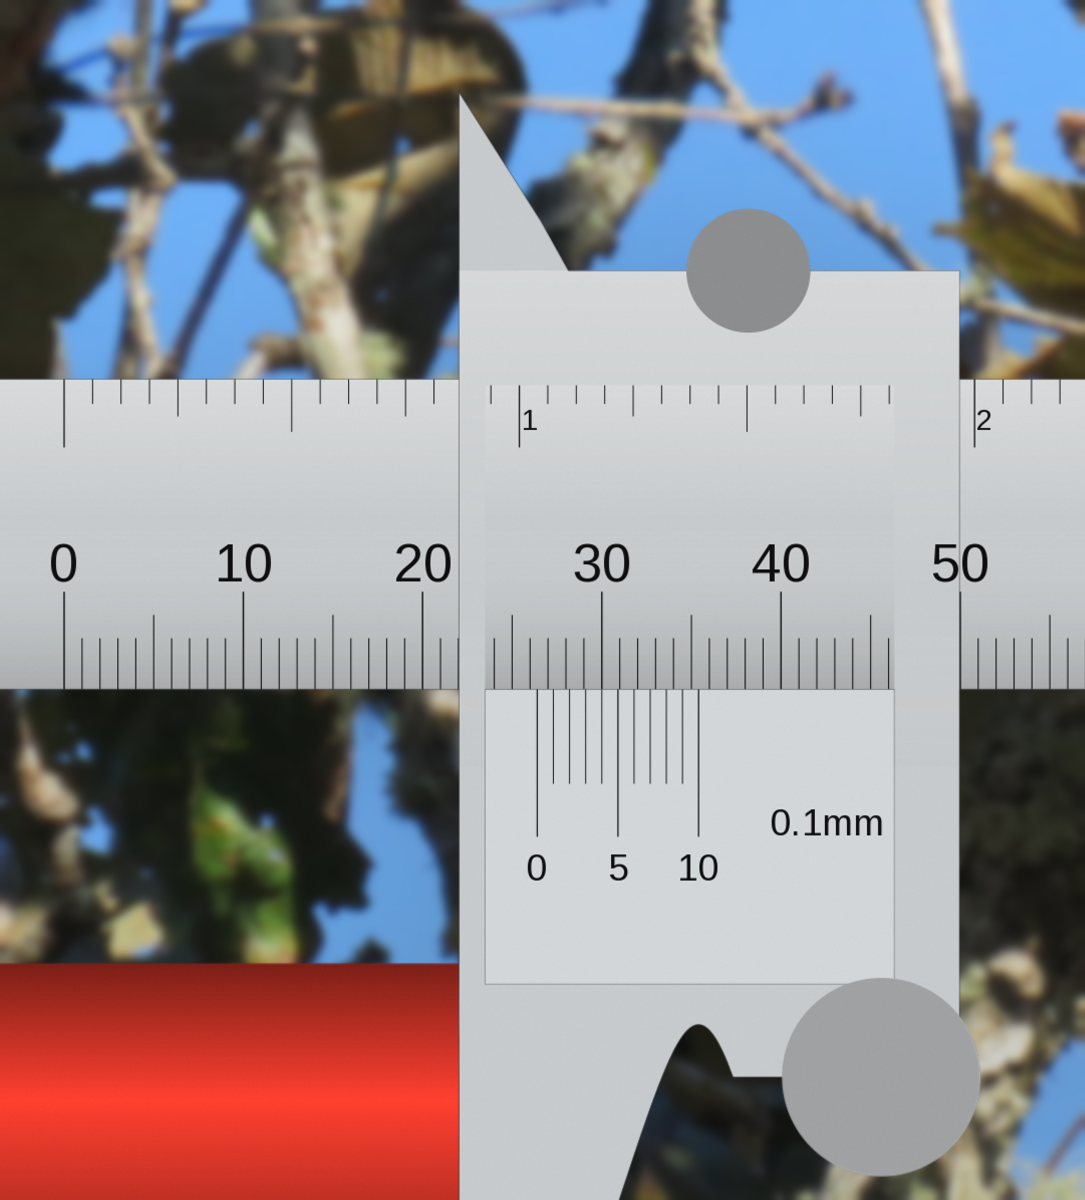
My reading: 26.4 (mm)
